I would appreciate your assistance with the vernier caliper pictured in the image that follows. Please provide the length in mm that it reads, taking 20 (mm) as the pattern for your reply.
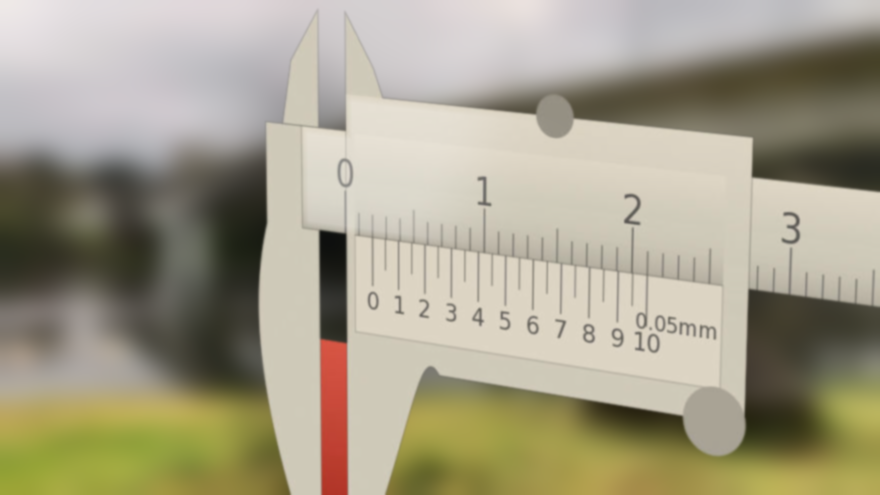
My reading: 2.0 (mm)
